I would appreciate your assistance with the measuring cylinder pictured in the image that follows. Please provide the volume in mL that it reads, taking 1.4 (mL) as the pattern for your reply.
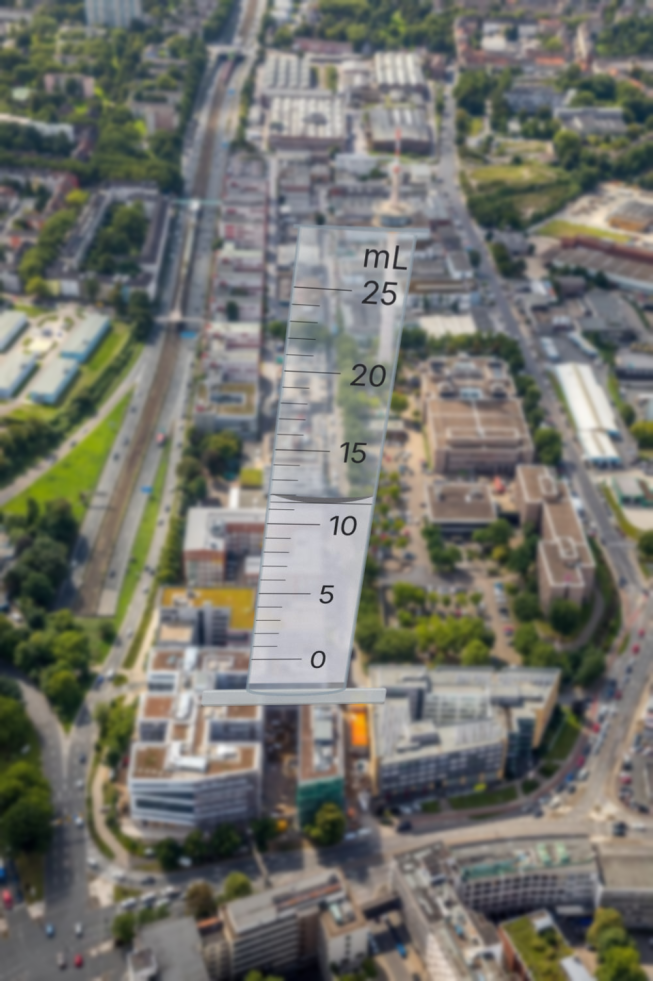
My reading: 11.5 (mL)
